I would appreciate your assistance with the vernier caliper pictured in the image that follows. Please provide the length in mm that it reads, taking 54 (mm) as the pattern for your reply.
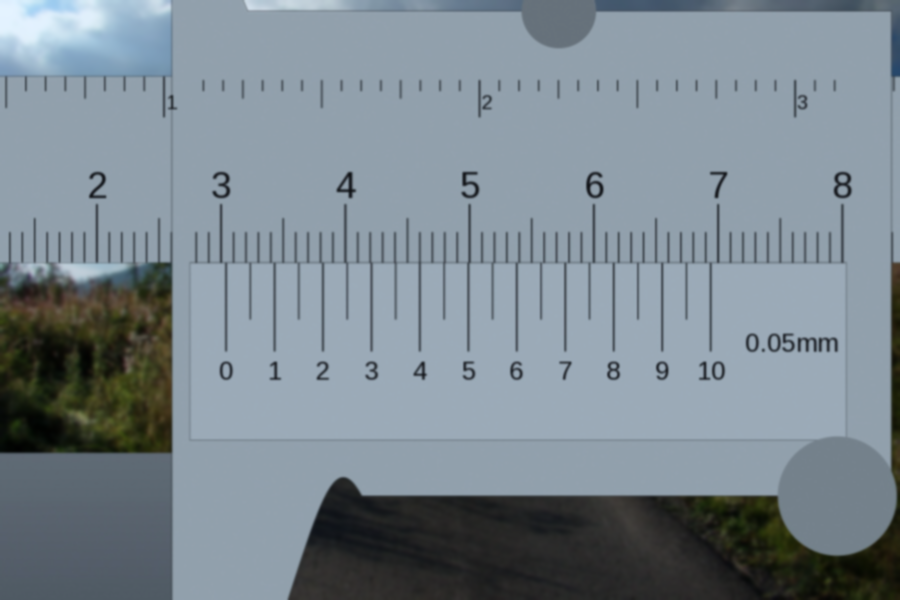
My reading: 30.4 (mm)
